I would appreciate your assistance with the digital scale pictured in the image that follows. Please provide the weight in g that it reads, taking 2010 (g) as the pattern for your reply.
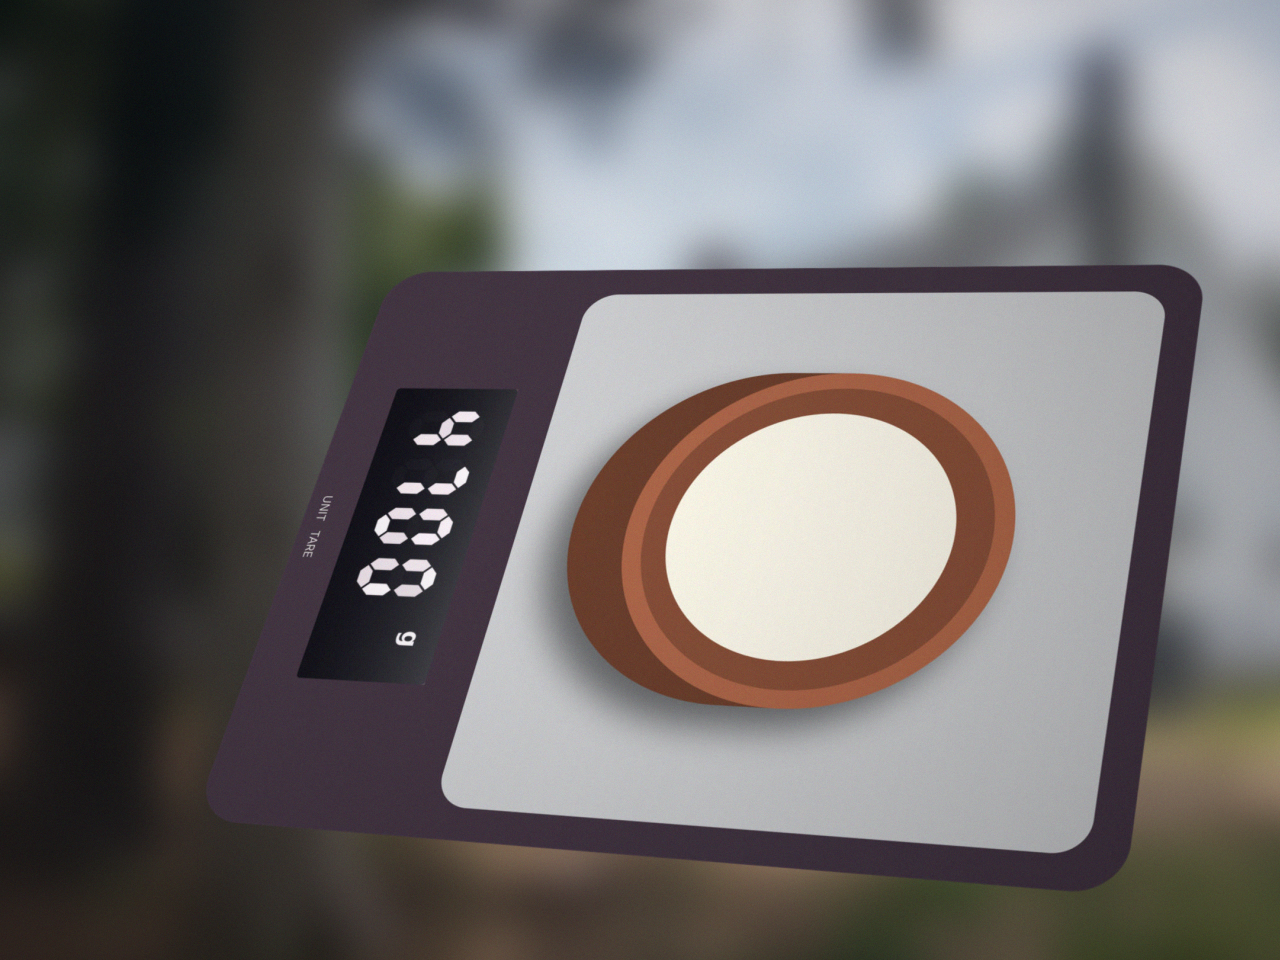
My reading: 4700 (g)
